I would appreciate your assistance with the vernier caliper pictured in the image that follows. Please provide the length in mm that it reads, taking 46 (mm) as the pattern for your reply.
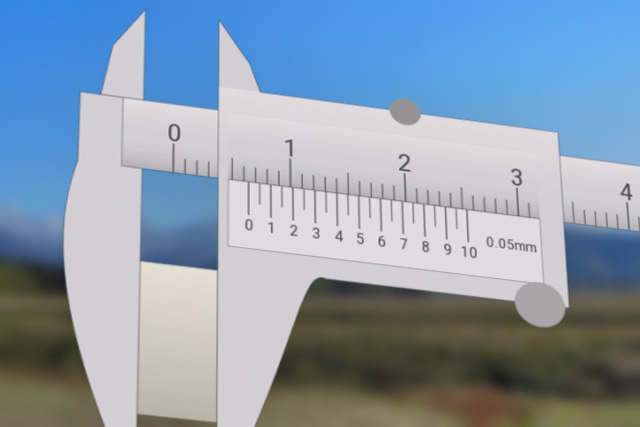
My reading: 6.4 (mm)
